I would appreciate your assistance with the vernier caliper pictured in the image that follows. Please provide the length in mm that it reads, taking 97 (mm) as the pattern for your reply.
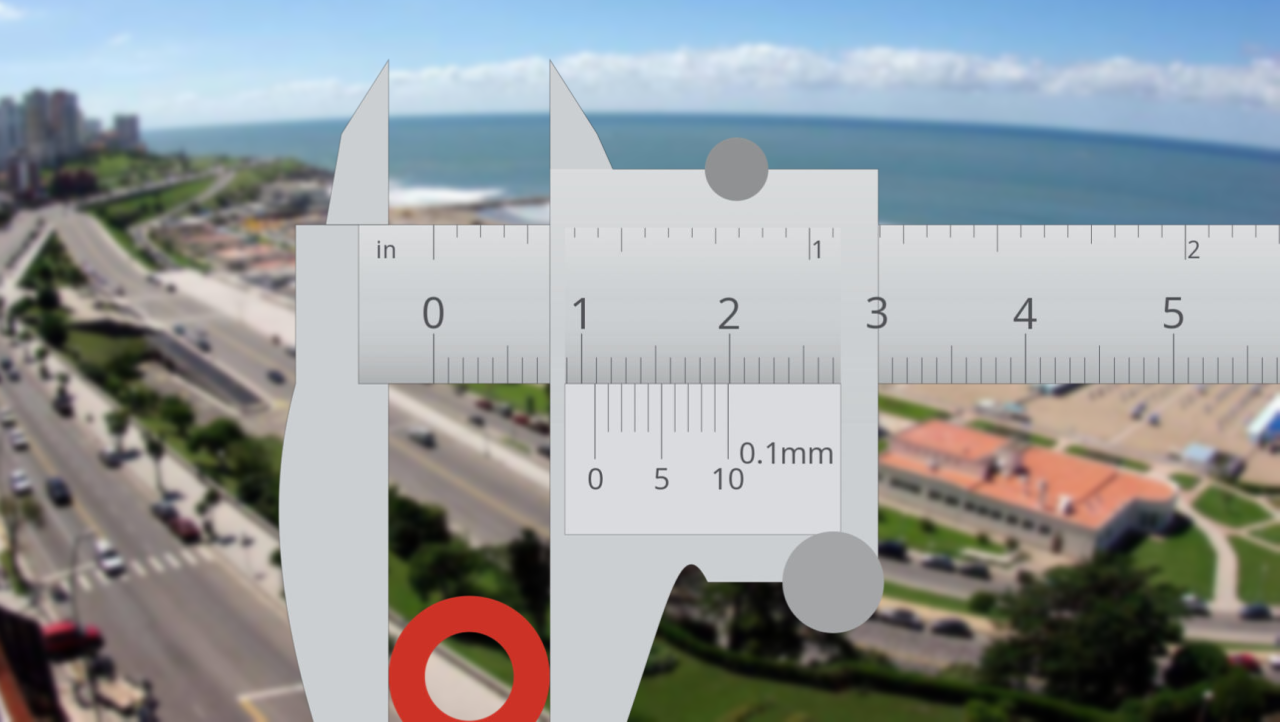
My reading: 10.9 (mm)
